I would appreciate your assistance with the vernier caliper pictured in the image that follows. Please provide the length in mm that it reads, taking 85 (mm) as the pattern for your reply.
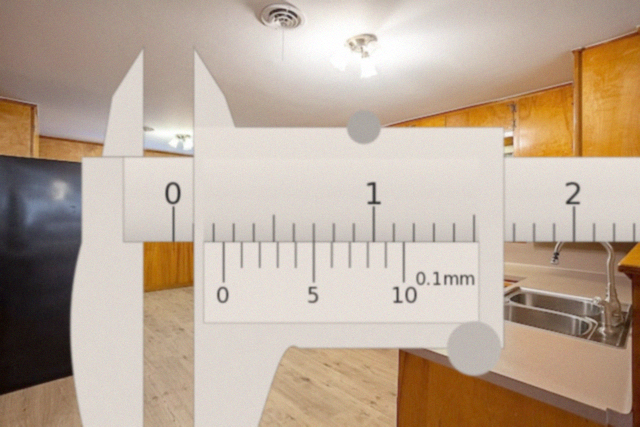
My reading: 2.5 (mm)
